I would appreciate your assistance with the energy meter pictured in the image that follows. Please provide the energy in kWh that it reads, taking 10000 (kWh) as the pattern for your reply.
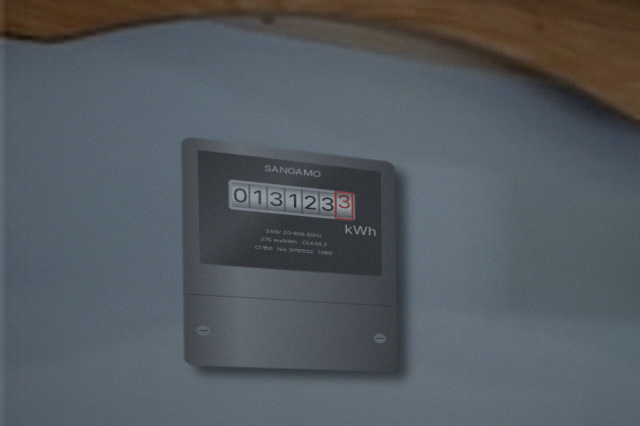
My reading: 13123.3 (kWh)
